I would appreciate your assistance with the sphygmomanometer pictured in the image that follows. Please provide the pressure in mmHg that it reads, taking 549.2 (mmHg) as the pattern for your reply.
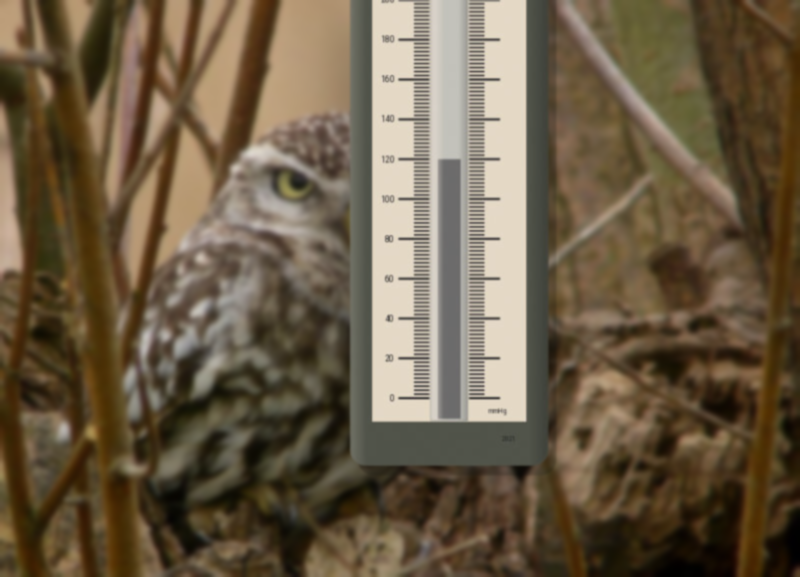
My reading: 120 (mmHg)
